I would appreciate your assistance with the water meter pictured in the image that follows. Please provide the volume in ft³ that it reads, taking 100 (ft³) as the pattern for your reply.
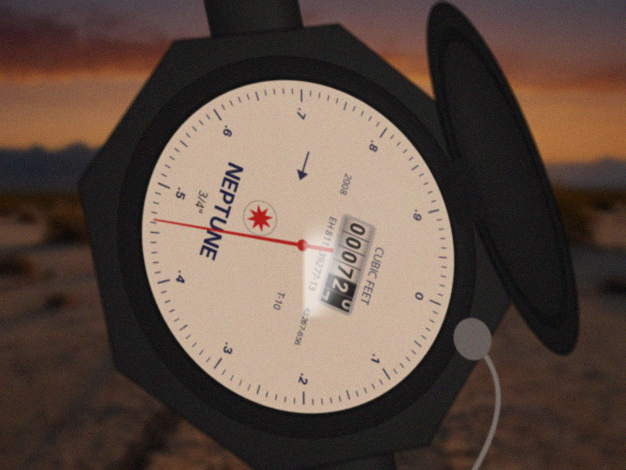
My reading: 726.46 (ft³)
